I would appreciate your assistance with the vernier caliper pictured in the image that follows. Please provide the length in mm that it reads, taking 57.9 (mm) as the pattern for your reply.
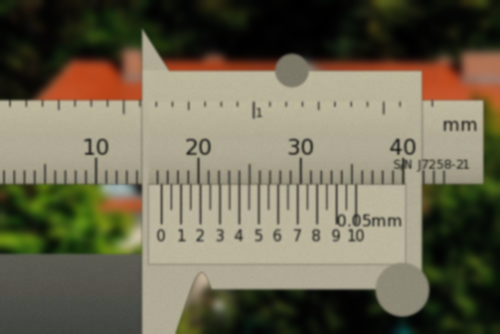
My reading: 16.4 (mm)
